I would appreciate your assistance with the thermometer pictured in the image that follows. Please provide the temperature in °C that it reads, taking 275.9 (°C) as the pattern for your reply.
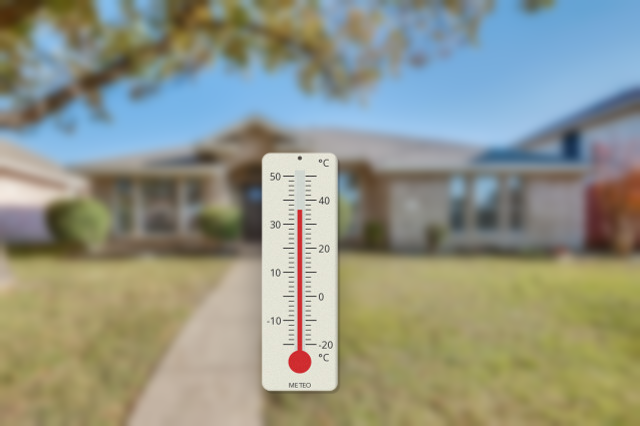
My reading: 36 (°C)
